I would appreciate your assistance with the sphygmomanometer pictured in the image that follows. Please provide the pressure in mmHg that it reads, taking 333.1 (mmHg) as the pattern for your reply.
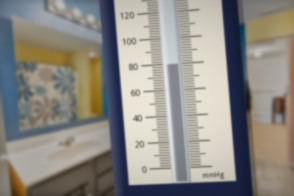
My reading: 80 (mmHg)
